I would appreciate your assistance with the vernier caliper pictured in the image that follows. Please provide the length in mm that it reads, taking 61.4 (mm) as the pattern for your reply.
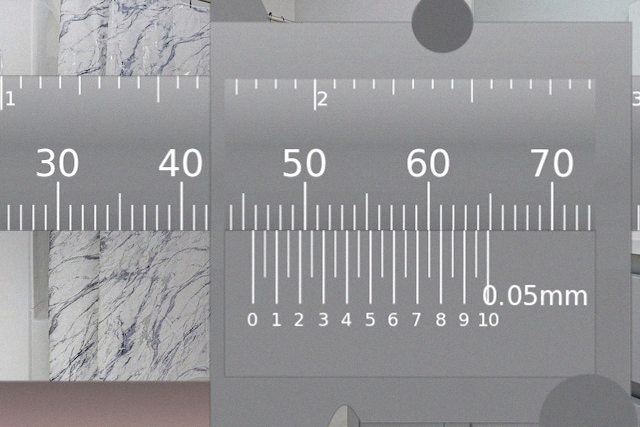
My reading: 45.8 (mm)
